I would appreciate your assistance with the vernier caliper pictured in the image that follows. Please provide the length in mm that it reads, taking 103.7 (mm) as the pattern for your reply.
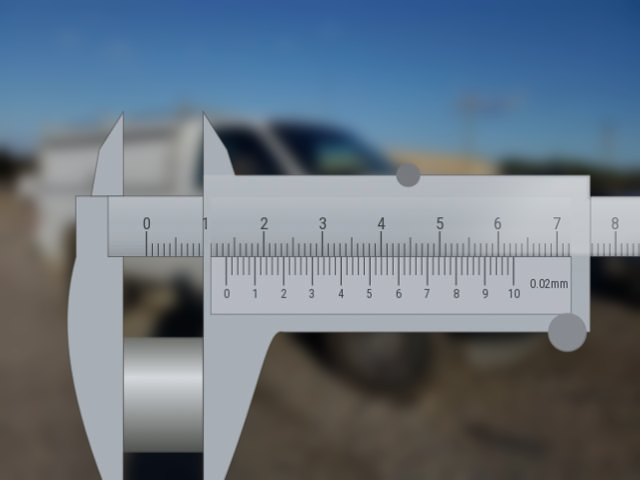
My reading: 13.6 (mm)
